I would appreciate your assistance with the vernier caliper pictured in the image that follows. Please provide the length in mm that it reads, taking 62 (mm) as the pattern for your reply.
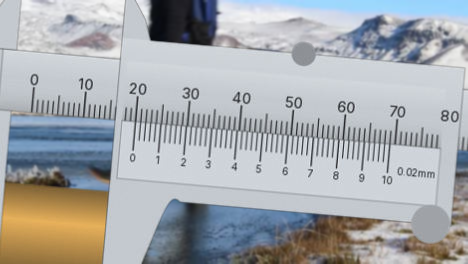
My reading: 20.0 (mm)
